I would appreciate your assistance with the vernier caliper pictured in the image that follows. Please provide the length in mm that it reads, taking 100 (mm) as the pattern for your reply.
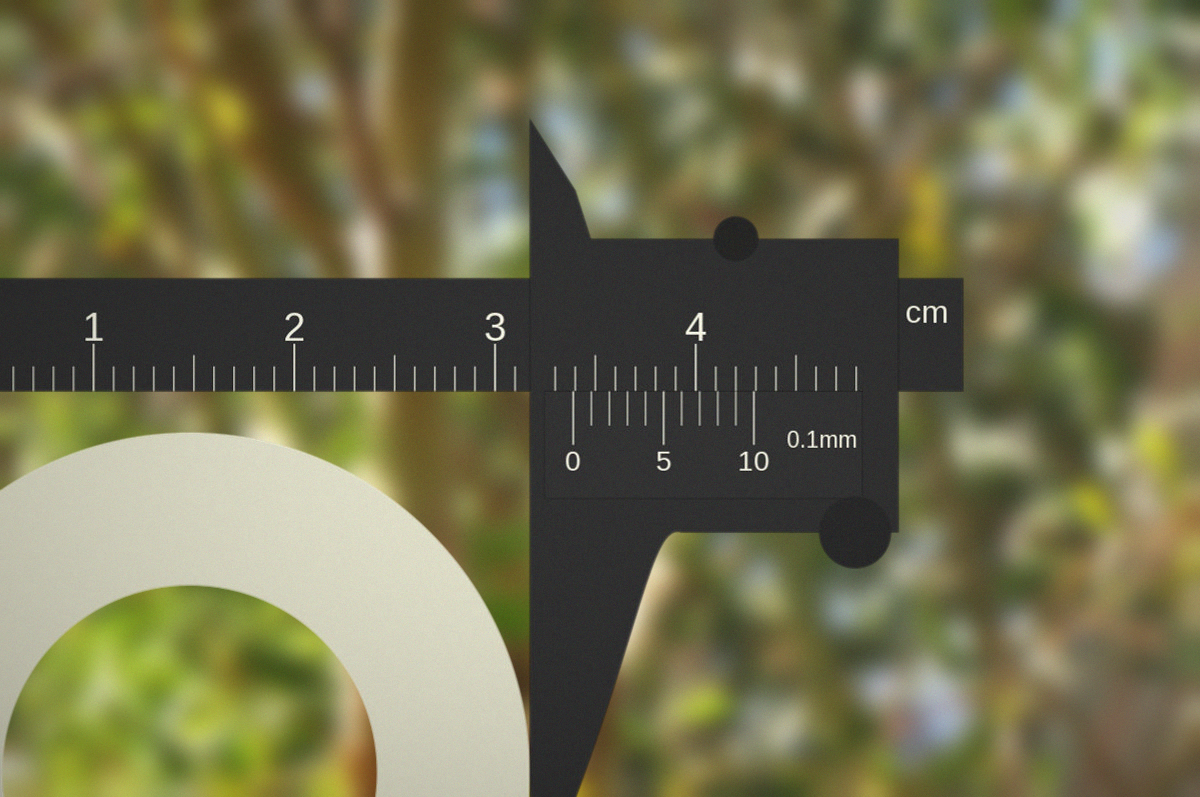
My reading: 33.9 (mm)
